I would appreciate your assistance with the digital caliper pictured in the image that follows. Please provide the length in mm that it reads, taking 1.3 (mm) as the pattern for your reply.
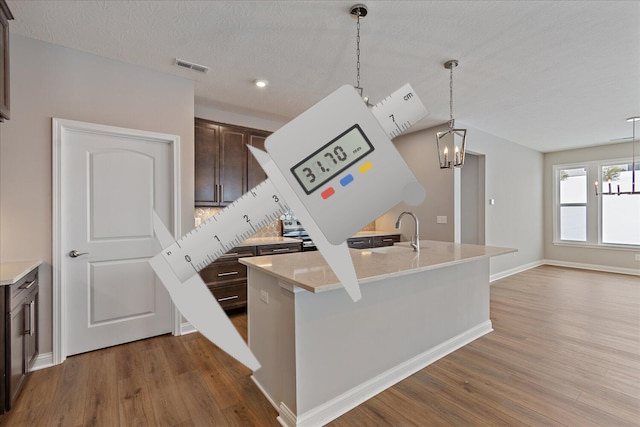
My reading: 31.70 (mm)
